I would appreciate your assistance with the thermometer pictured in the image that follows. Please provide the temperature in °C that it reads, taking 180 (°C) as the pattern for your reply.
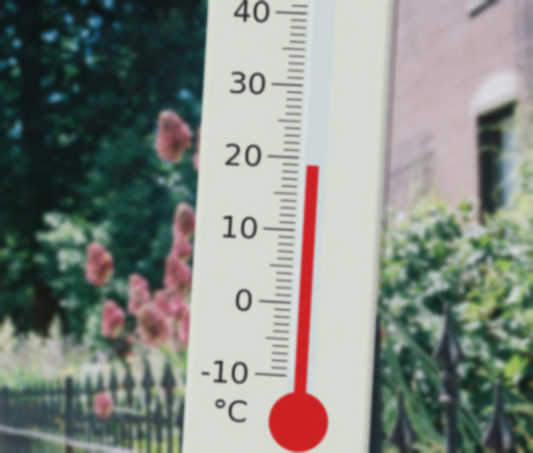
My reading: 19 (°C)
